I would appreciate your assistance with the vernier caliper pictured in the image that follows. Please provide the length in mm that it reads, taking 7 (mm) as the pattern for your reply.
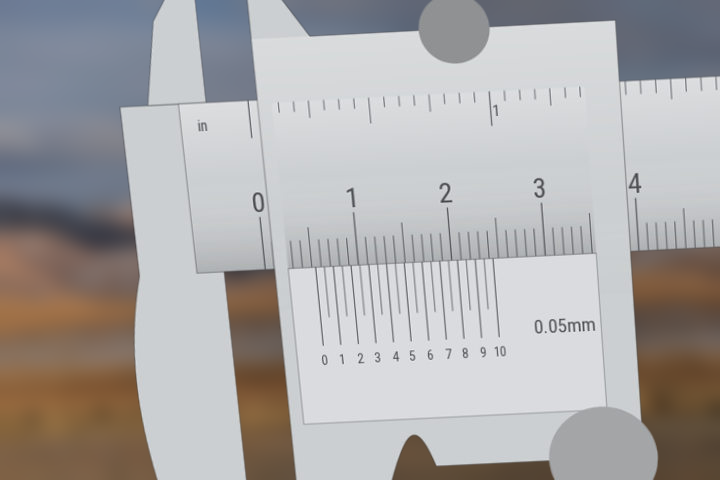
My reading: 5.4 (mm)
